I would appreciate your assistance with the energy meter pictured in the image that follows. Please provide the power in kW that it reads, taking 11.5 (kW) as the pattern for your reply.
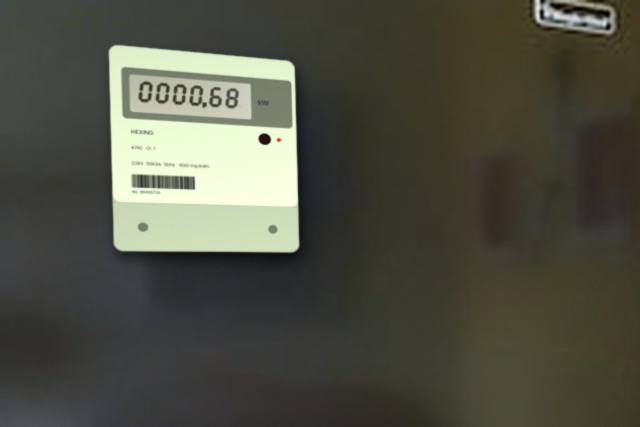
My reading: 0.68 (kW)
